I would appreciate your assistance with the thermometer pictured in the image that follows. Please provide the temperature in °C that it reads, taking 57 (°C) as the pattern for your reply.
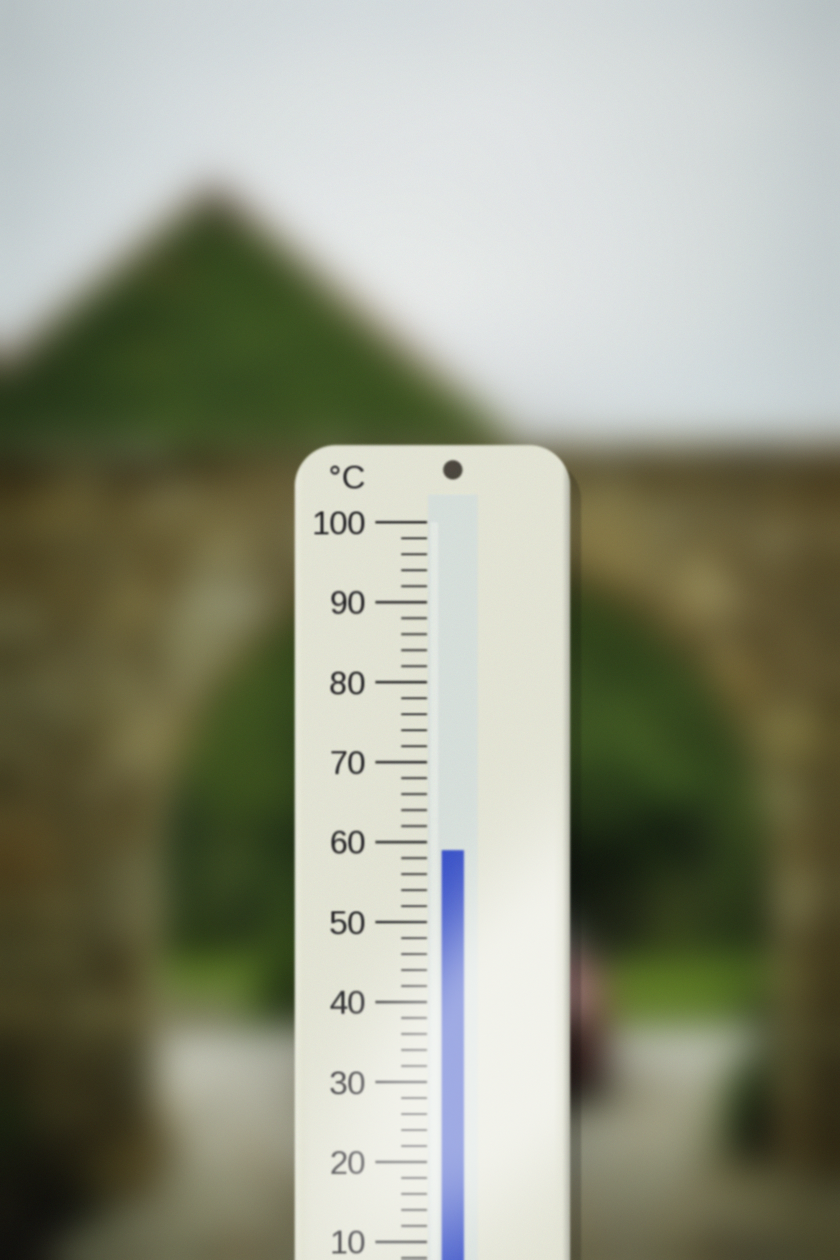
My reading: 59 (°C)
